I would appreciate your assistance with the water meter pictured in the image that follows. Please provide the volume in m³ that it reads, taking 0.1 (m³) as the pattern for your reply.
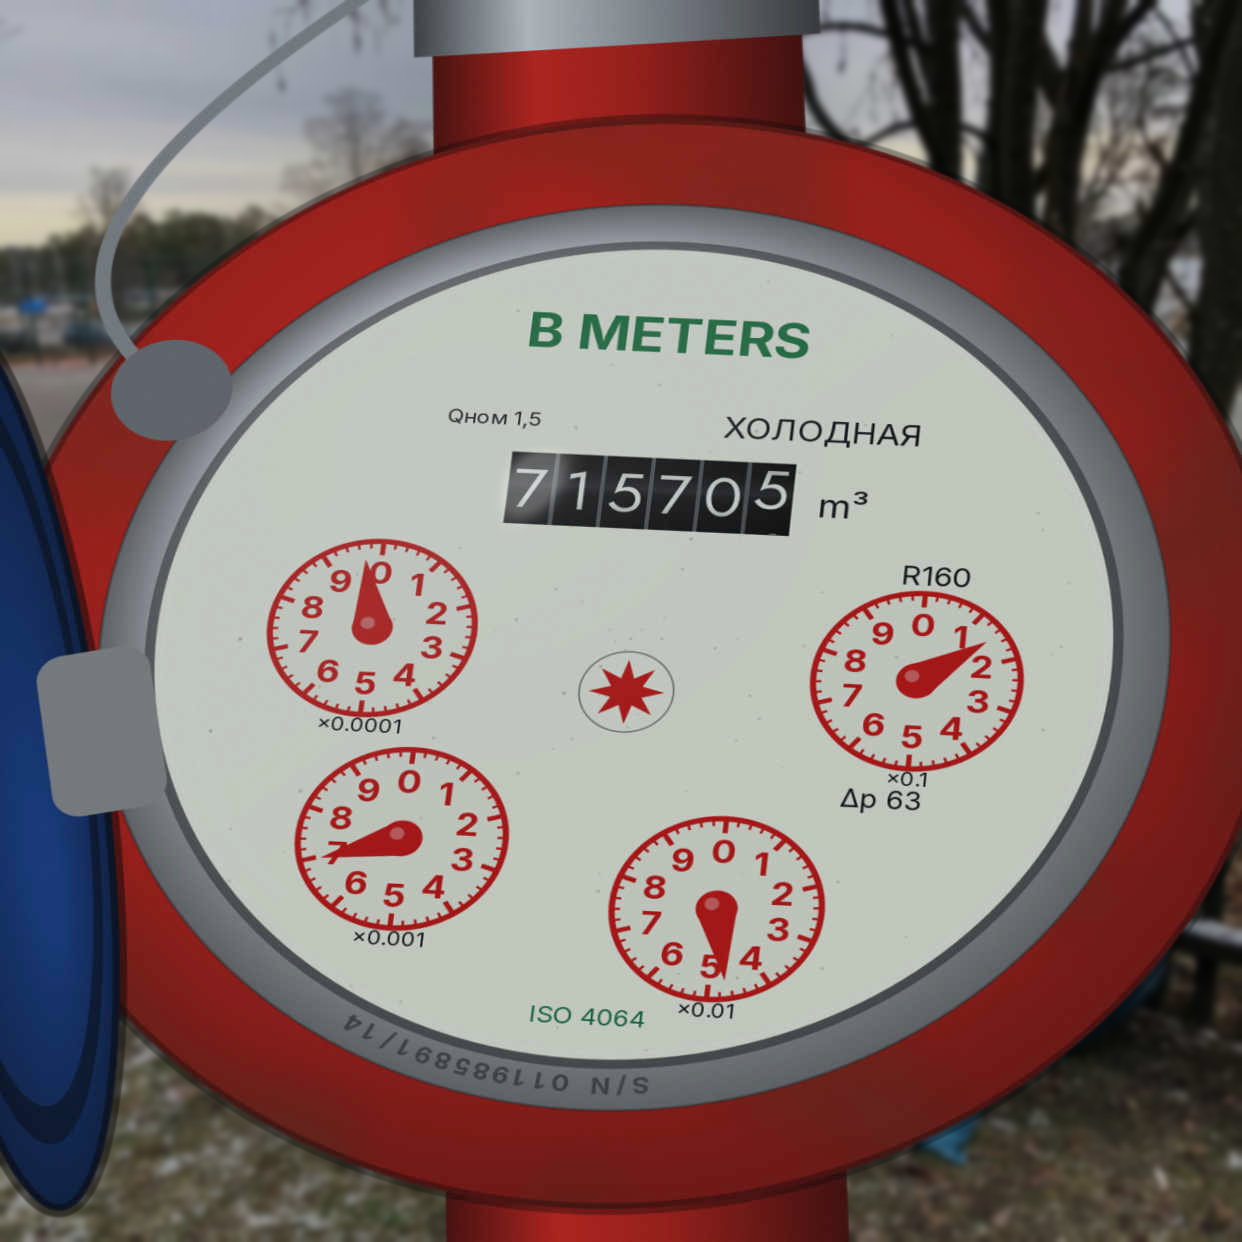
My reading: 715705.1469 (m³)
